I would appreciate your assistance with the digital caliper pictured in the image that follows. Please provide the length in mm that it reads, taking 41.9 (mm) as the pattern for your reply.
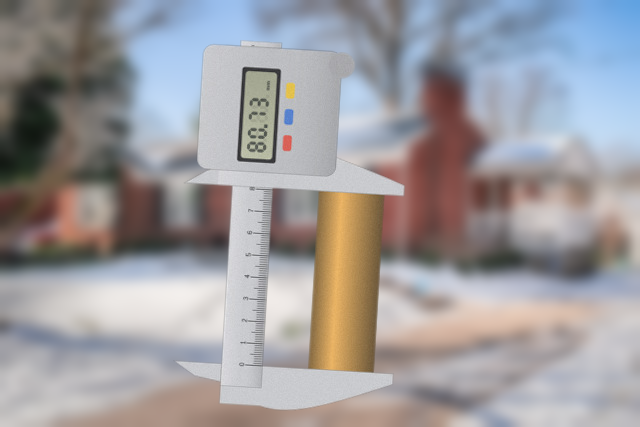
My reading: 80.73 (mm)
